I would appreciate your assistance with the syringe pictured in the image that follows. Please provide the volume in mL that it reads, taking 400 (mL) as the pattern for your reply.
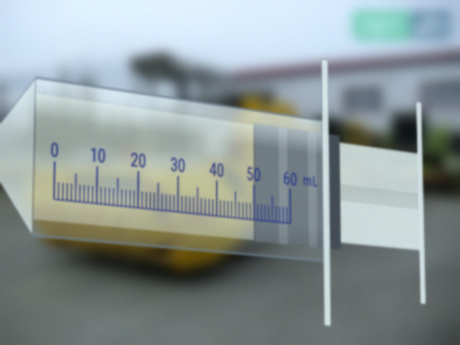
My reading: 50 (mL)
